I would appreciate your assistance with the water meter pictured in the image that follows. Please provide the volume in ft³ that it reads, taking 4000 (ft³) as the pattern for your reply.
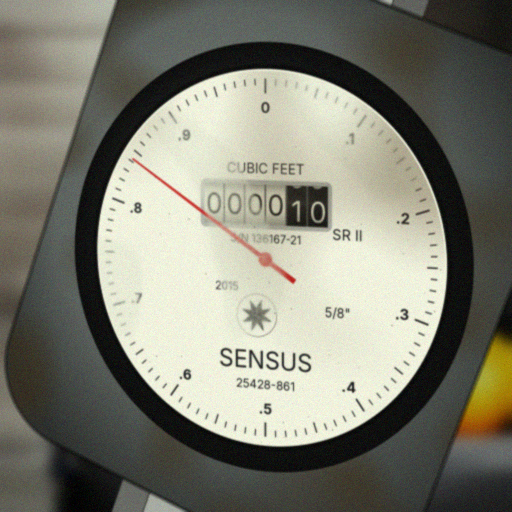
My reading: 9.84 (ft³)
